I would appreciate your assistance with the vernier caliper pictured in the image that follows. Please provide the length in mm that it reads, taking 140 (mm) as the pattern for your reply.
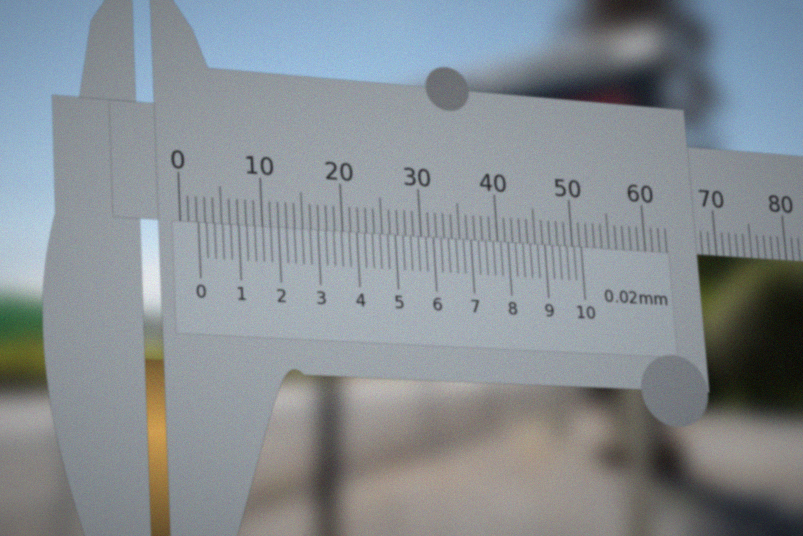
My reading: 2.2 (mm)
